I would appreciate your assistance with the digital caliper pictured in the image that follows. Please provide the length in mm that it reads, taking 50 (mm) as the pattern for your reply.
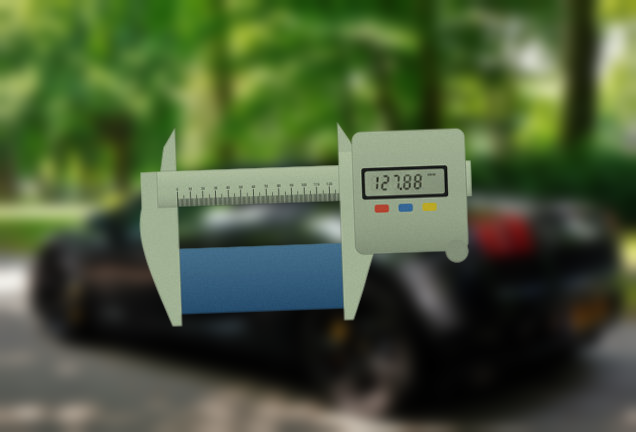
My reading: 127.88 (mm)
